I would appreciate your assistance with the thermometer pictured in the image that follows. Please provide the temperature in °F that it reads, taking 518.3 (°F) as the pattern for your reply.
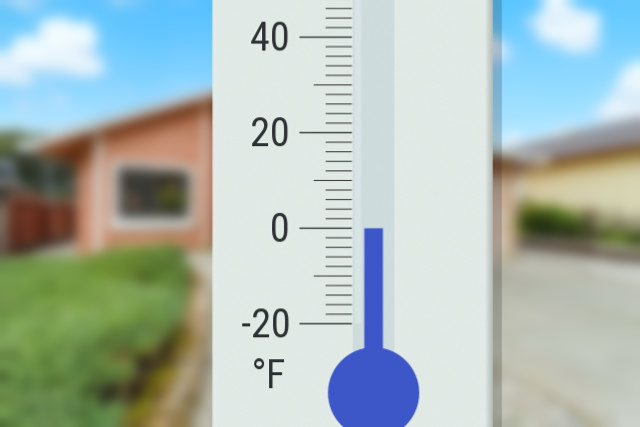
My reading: 0 (°F)
